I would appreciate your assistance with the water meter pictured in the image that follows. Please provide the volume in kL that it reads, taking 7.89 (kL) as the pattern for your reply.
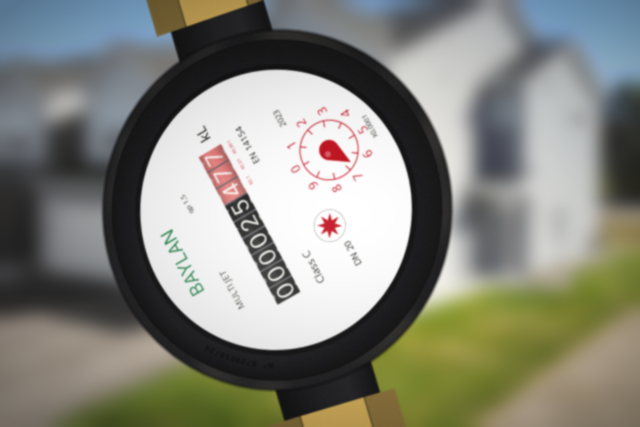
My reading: 25.4776 (kL)
